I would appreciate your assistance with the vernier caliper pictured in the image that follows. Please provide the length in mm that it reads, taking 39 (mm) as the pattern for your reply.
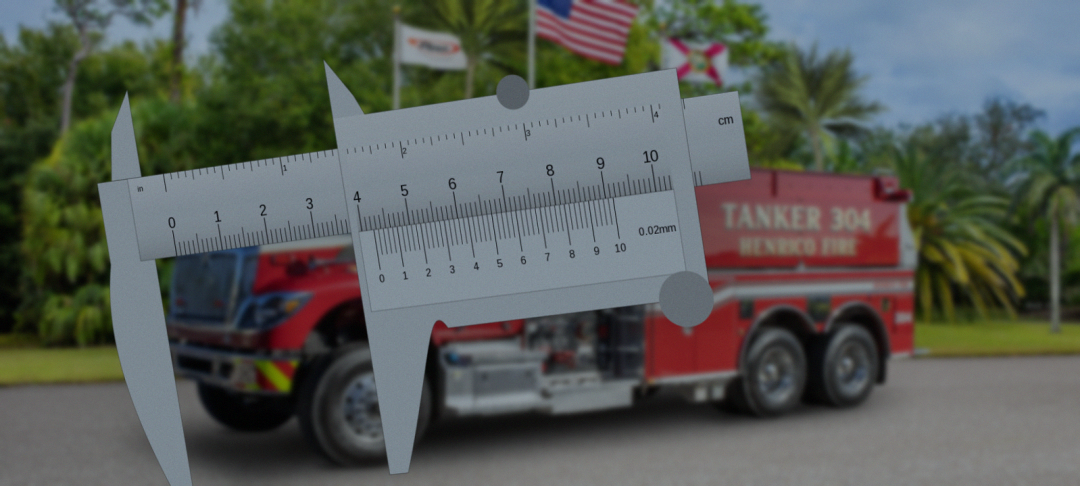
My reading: 42.5 (mm)
